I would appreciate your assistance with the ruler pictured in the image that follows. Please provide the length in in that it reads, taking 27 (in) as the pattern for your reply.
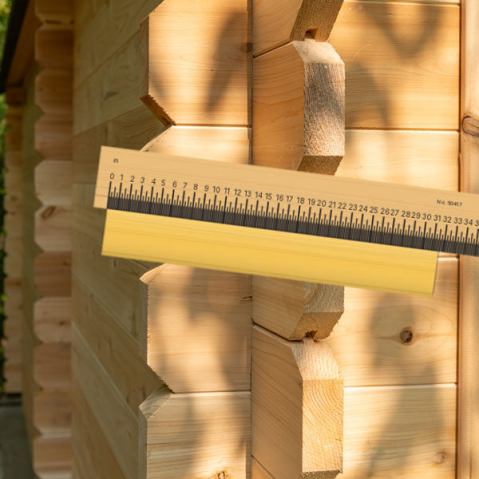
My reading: 31.5 (in)
